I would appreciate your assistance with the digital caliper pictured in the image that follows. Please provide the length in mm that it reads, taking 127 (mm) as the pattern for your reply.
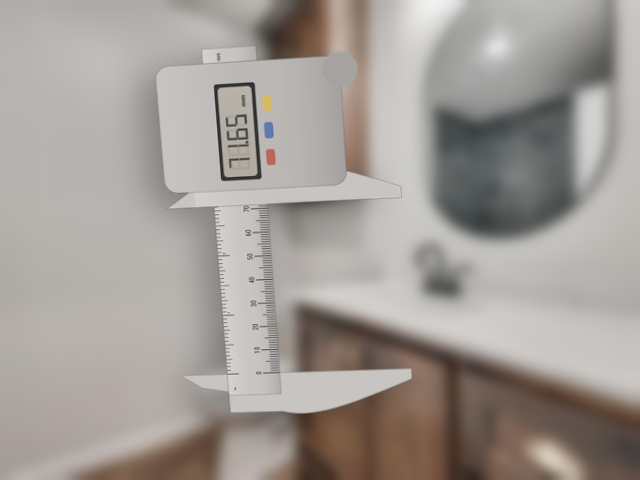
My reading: 71.65 (mm)
